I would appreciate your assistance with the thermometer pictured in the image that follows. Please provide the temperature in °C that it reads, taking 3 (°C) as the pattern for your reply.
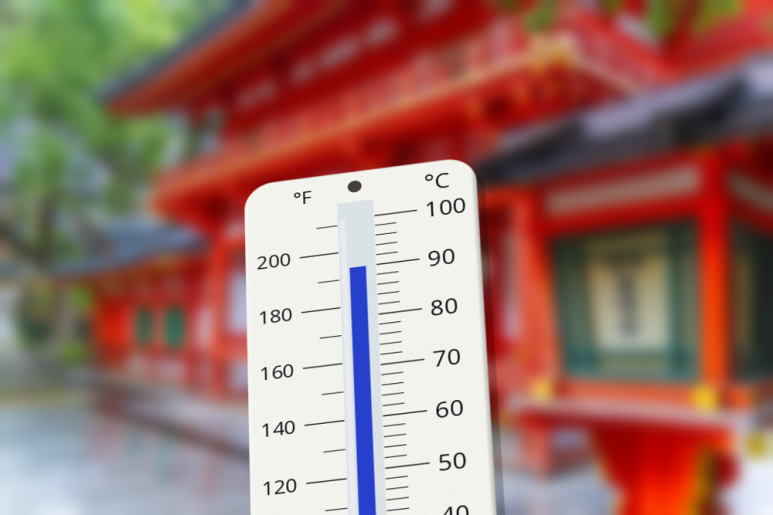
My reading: 90 (°C)
